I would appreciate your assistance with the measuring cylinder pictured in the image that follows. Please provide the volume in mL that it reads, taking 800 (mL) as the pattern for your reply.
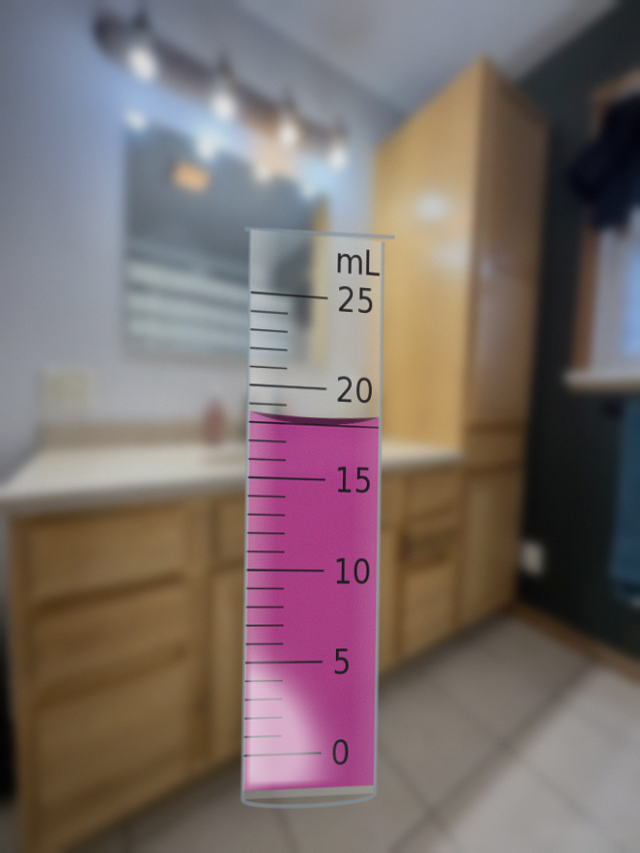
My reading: 18 (mL)
